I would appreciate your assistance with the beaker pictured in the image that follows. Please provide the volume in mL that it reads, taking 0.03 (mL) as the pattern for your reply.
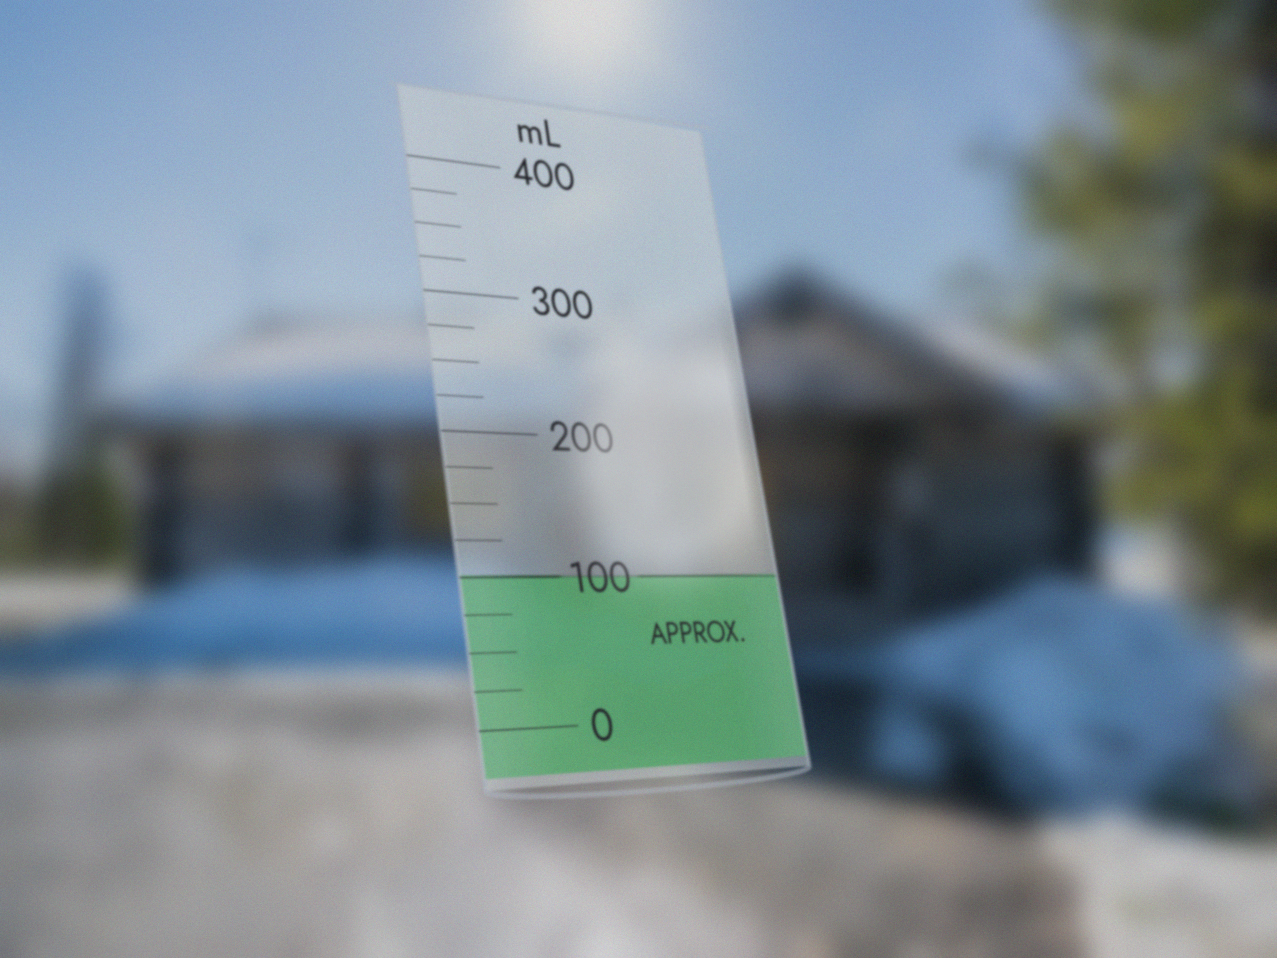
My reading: 100 (mL)
